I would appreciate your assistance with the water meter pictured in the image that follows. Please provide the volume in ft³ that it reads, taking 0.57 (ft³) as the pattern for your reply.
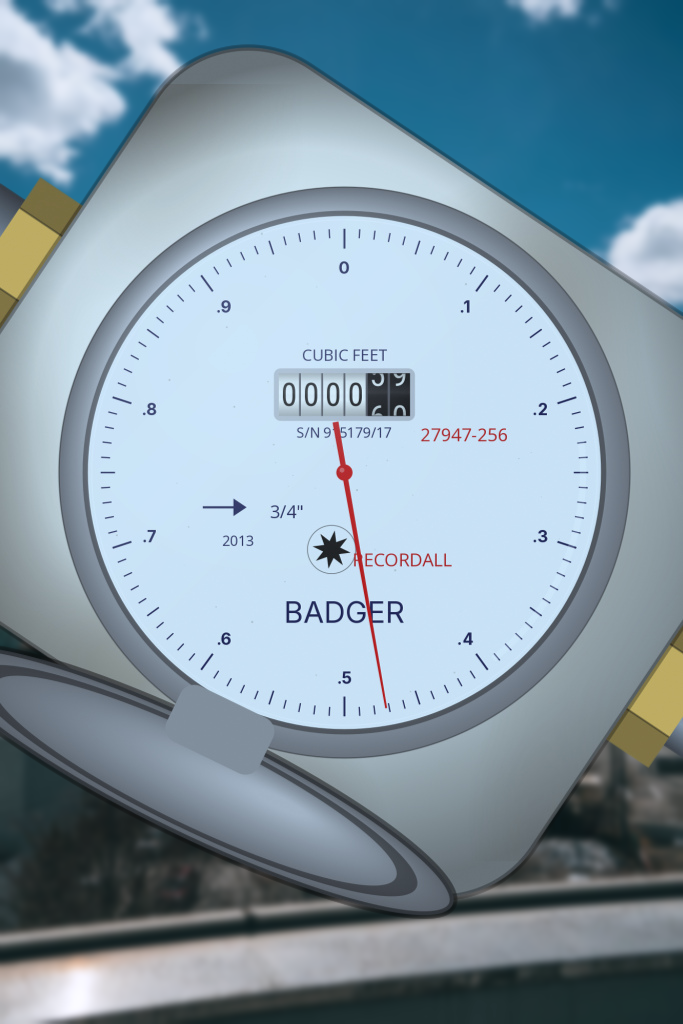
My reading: 59.47 (ft³)
